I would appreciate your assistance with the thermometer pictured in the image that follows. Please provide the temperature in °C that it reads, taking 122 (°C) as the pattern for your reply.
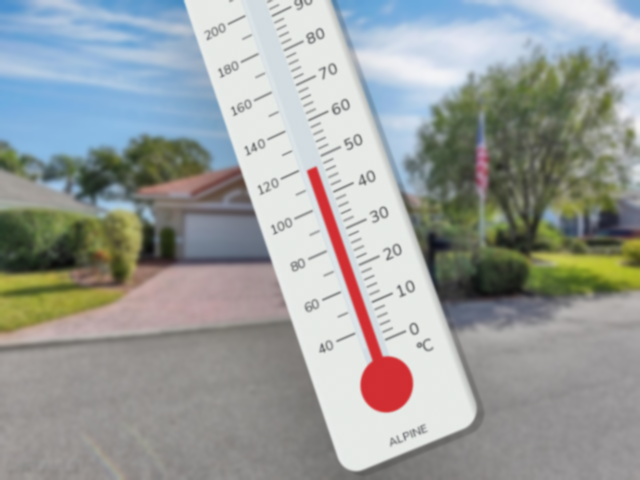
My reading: 48 (°C)
